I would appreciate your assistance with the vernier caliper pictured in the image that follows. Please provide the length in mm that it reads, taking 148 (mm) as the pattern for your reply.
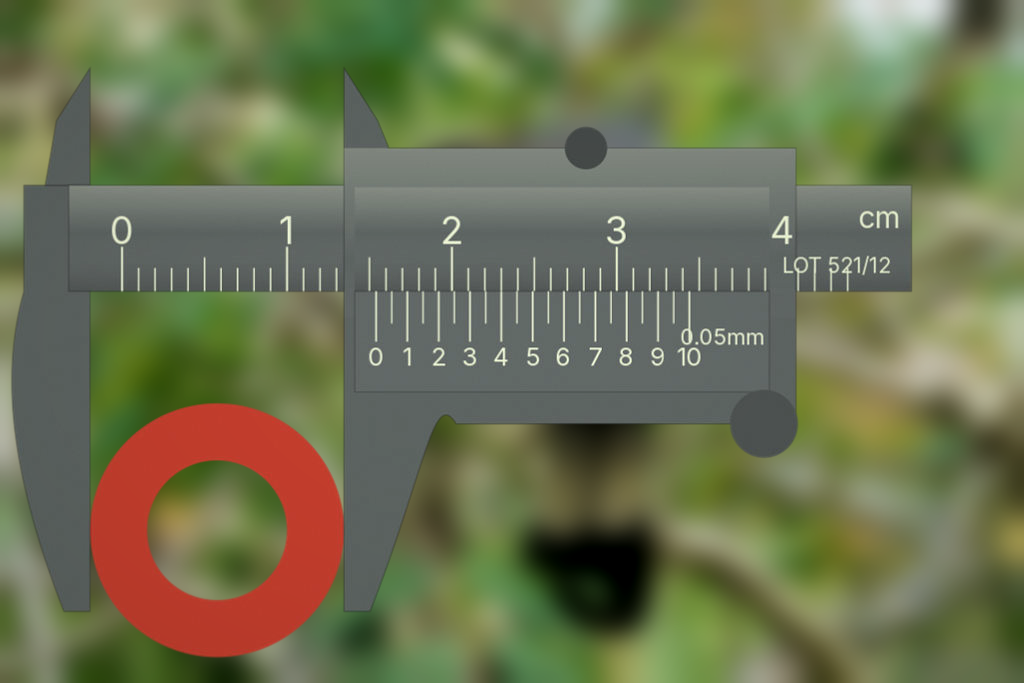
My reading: 15.4 (mm)
